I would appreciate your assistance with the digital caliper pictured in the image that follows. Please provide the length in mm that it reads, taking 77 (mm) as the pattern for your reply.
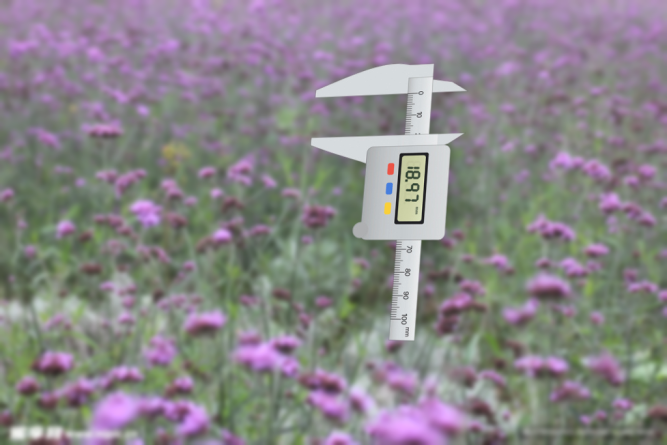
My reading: 18.97 (mm)
